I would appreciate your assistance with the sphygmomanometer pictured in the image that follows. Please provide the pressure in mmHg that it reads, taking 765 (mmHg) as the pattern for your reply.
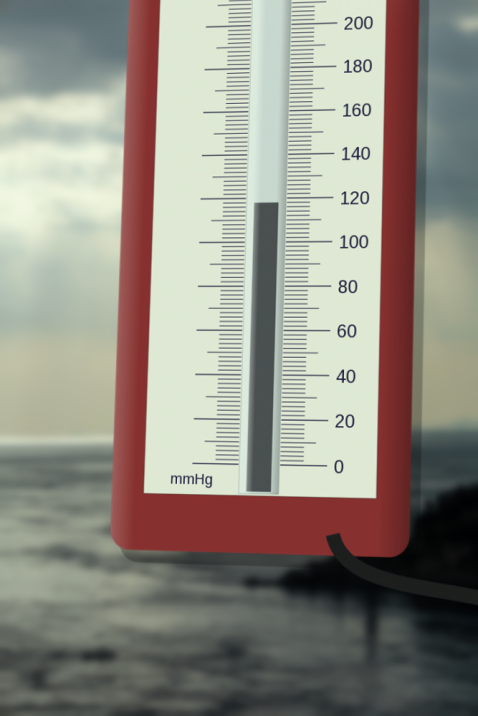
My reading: 118 (mmHg)
